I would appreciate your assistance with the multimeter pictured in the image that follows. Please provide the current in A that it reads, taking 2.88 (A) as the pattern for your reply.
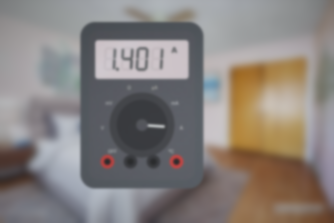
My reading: 1.401 (A)
